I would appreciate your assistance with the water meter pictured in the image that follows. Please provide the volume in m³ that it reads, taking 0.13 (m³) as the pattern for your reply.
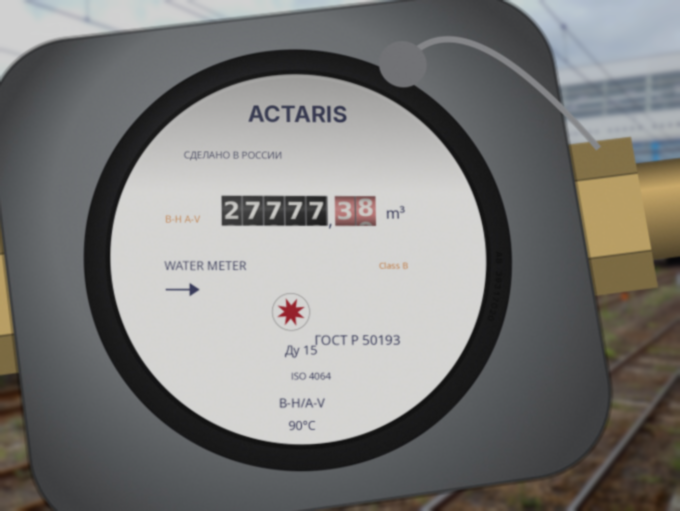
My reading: 27777.38 (m³)
